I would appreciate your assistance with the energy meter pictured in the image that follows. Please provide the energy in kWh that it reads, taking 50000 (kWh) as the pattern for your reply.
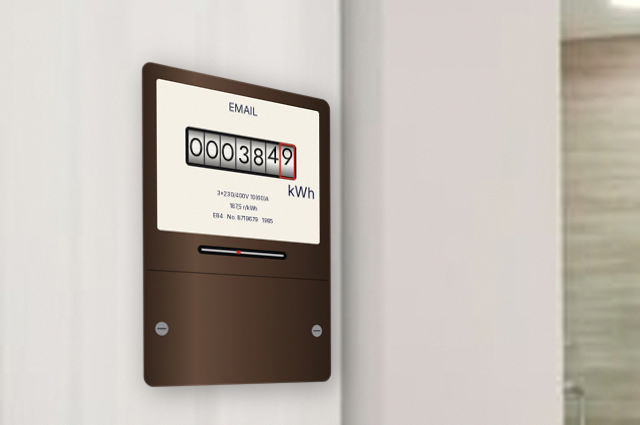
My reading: 384.9 (kWh)
